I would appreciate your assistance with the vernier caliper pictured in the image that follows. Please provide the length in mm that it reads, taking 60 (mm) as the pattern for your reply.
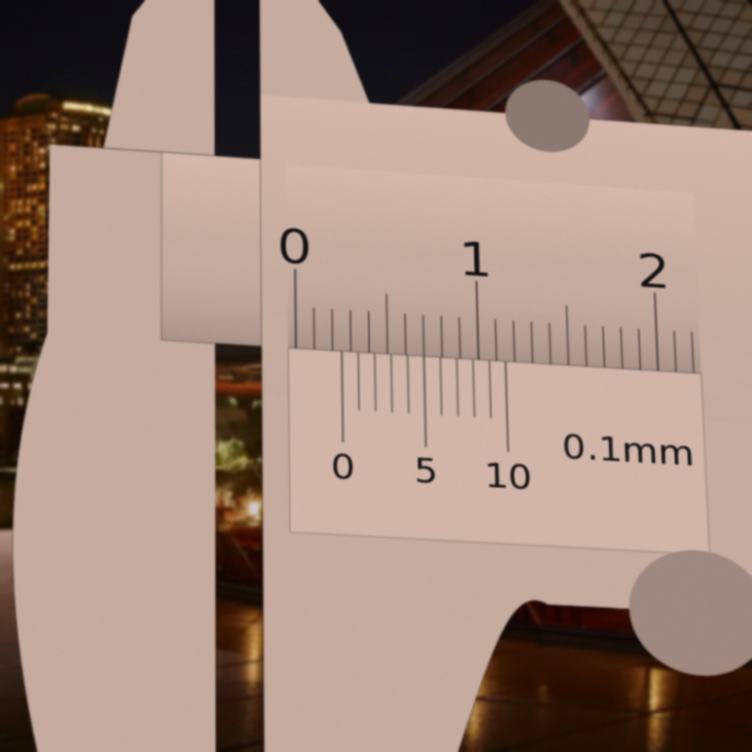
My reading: 2.5 (mm)
